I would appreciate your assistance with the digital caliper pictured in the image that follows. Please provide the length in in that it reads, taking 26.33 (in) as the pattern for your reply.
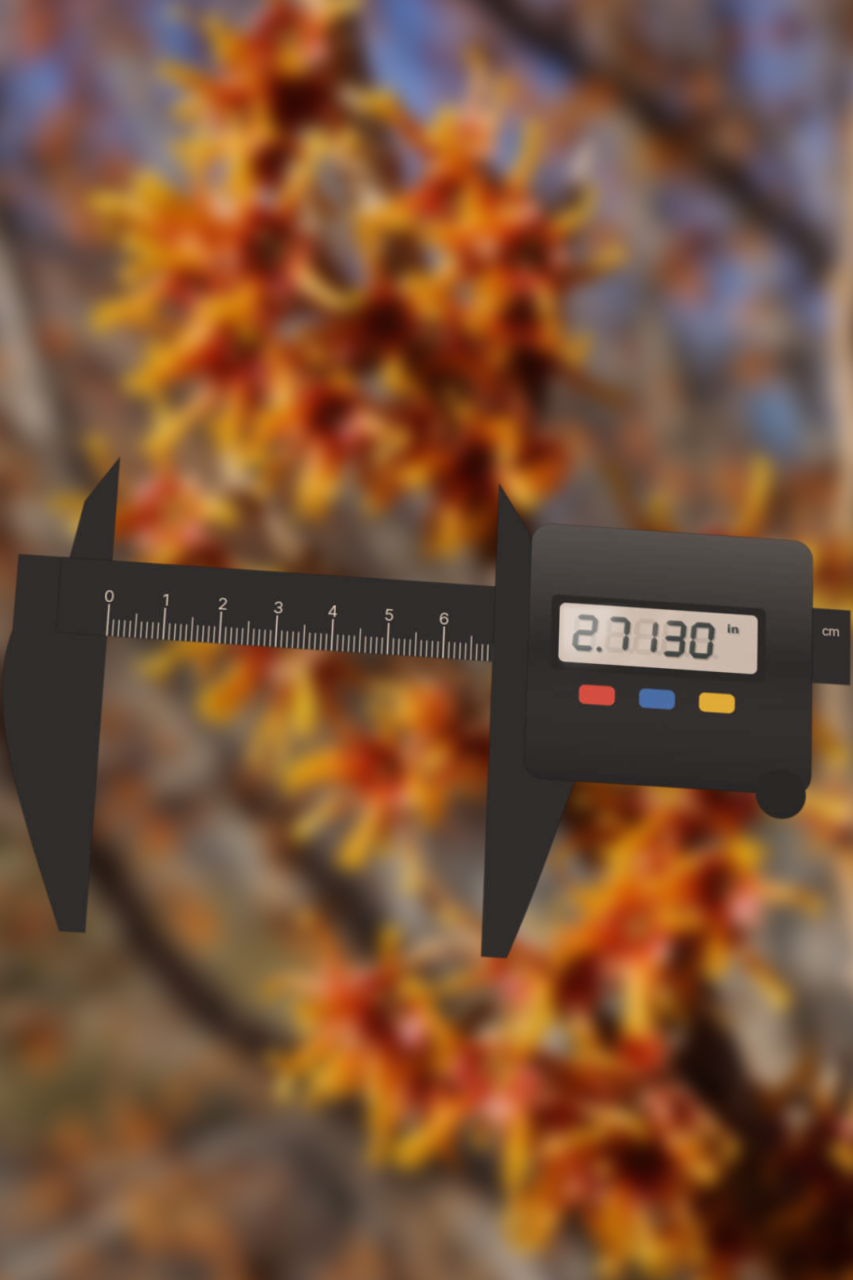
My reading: 2.7130 (in)
